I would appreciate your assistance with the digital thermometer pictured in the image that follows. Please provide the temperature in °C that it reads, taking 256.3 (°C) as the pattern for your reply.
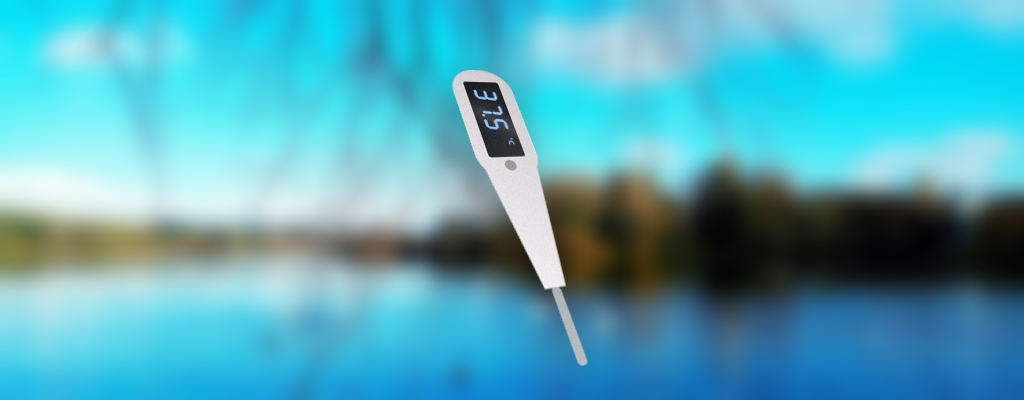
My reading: 37.5 (°C)
